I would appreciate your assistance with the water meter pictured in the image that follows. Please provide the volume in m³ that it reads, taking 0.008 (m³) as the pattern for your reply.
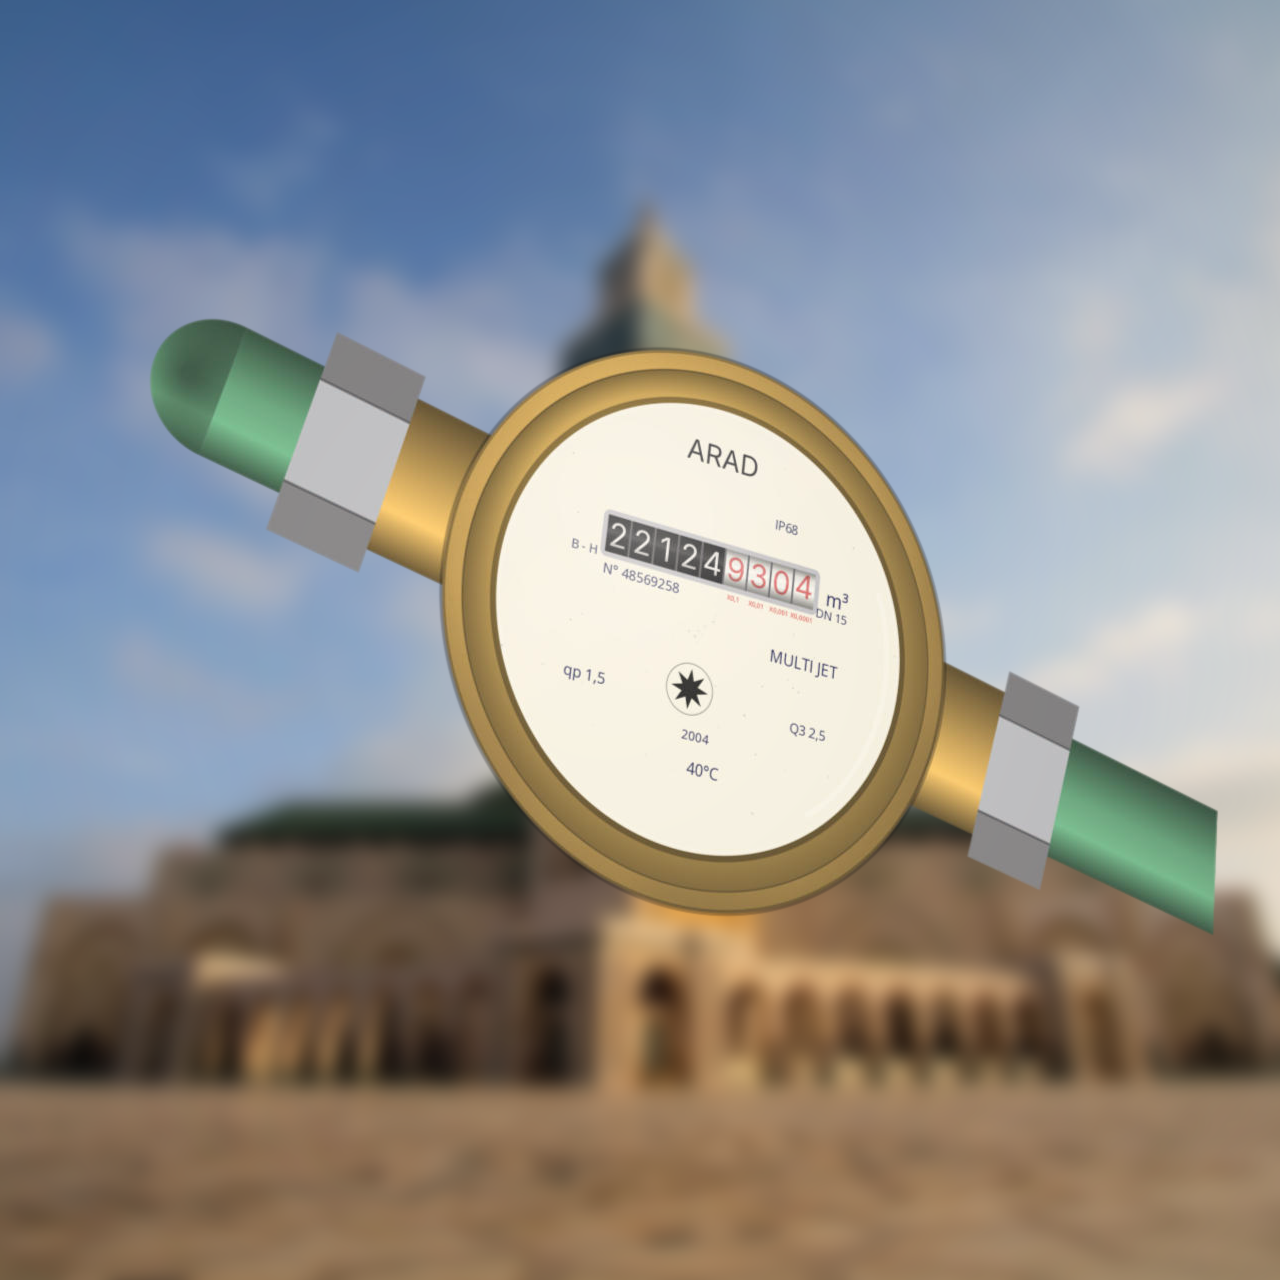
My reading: 22124.9304 (m³)
